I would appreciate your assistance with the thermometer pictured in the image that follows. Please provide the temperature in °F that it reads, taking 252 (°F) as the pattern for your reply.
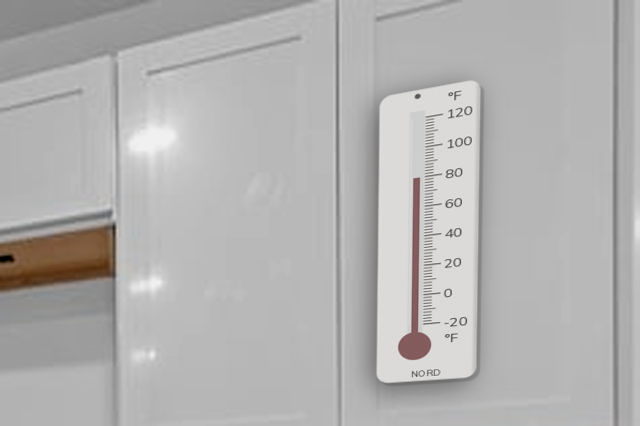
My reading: 80 (°F)
